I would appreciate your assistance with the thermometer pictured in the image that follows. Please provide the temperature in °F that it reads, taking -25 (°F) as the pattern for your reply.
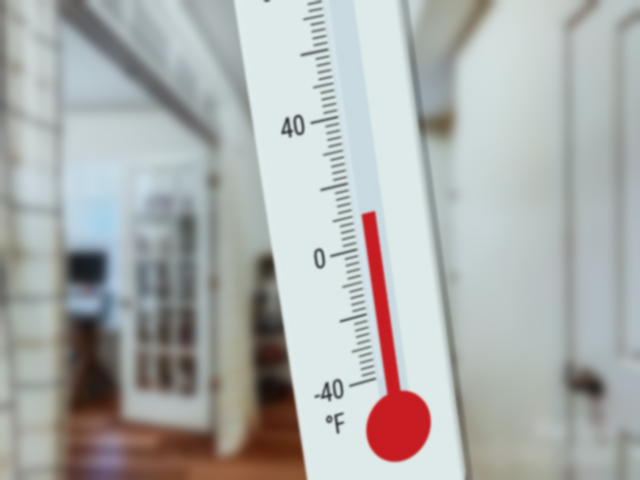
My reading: 10 (°F)
